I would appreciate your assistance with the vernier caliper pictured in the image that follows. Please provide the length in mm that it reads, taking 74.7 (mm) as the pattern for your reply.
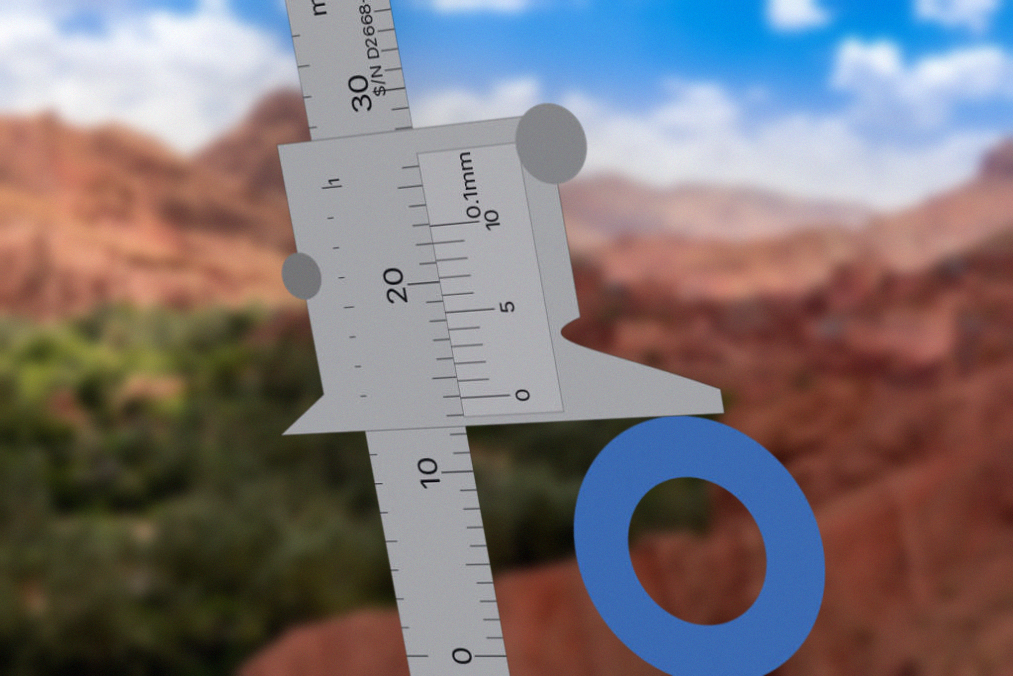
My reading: 13.9 (mm)
